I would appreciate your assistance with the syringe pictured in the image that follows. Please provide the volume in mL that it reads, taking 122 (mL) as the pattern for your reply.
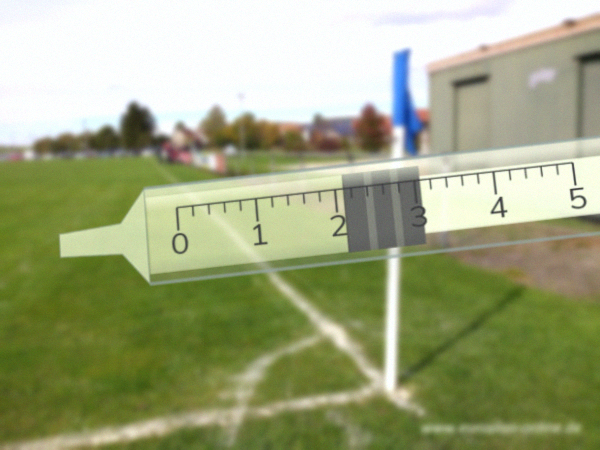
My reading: 2.1 (mL)
